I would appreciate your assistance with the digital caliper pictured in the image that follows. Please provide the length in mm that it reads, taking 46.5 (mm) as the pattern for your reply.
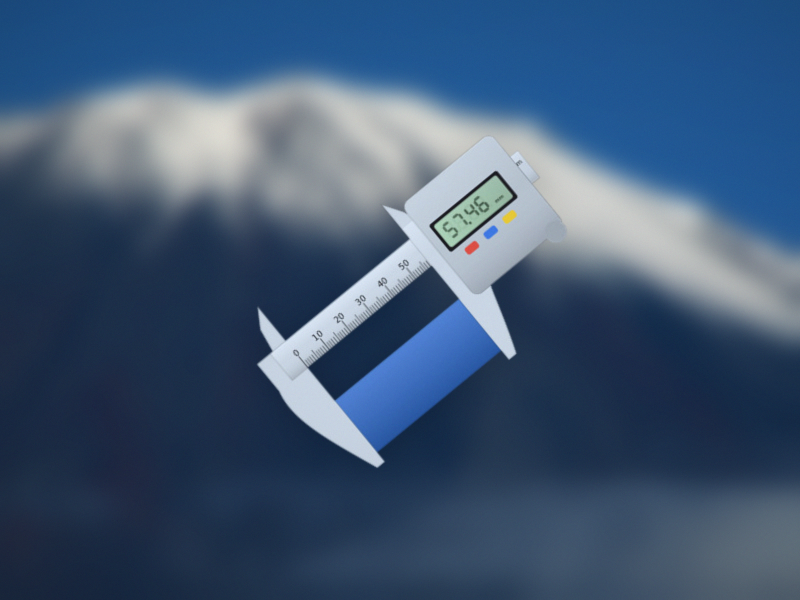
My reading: 57.46 (mm)
